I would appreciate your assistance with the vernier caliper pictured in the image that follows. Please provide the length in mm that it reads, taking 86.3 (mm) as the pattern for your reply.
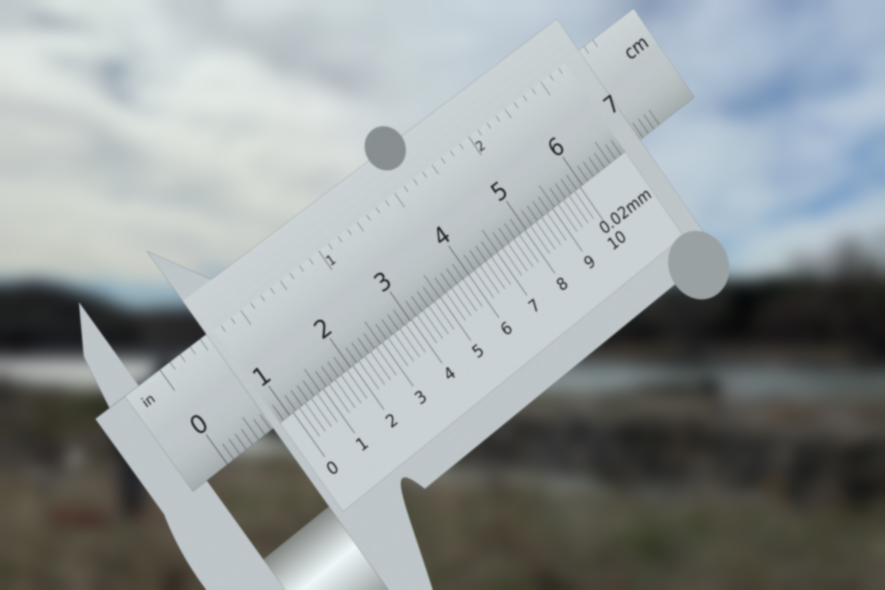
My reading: 10.6 (mm)
